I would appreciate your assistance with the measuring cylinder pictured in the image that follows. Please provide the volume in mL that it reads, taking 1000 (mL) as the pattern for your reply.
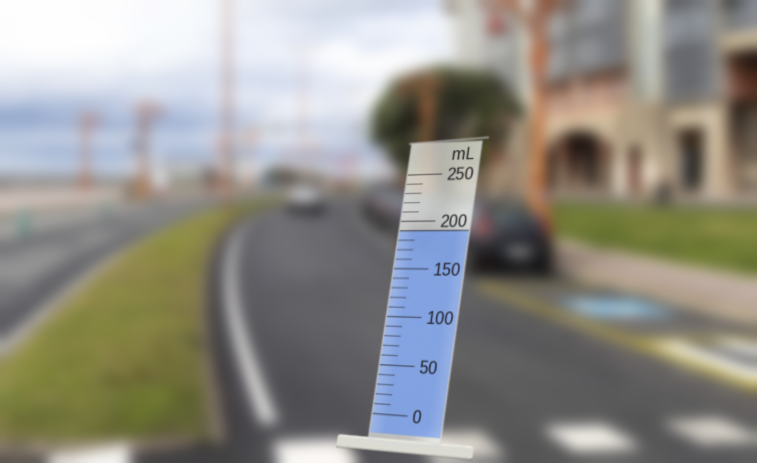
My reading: 190 (mL)
